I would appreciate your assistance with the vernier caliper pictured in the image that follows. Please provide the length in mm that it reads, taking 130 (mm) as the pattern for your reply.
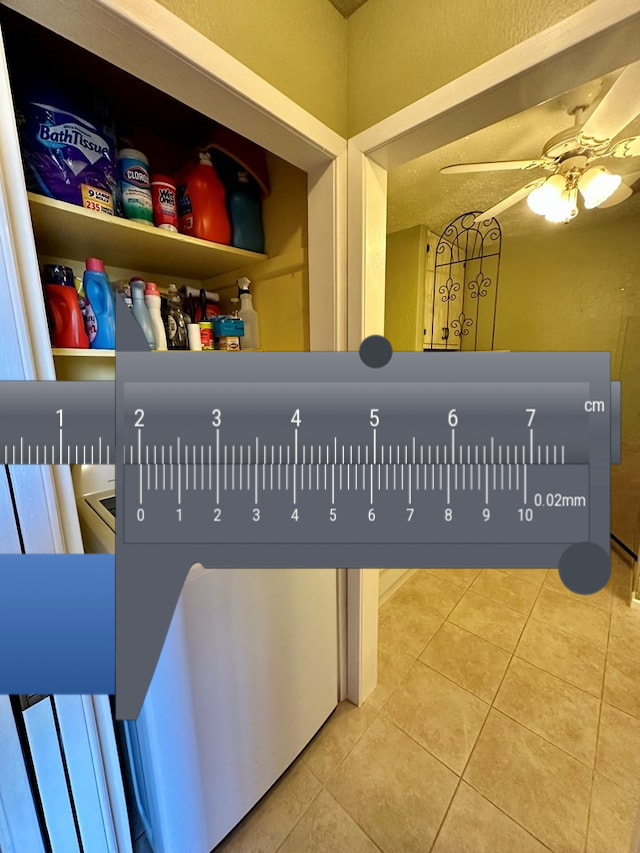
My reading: 20.2 (mm)
